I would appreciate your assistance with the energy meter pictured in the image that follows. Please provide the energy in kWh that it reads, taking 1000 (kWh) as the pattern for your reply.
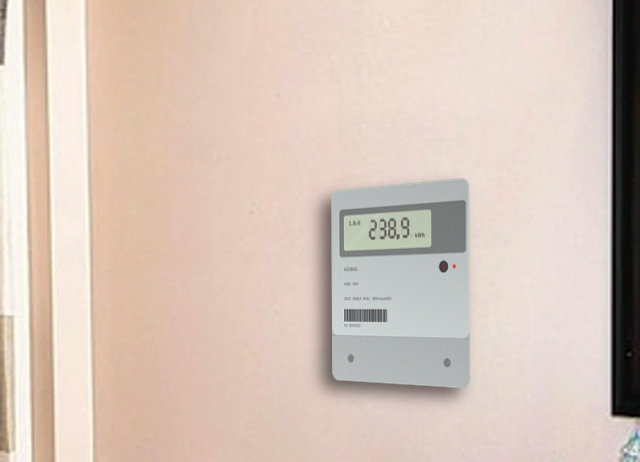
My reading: 238.9 (kWh)
